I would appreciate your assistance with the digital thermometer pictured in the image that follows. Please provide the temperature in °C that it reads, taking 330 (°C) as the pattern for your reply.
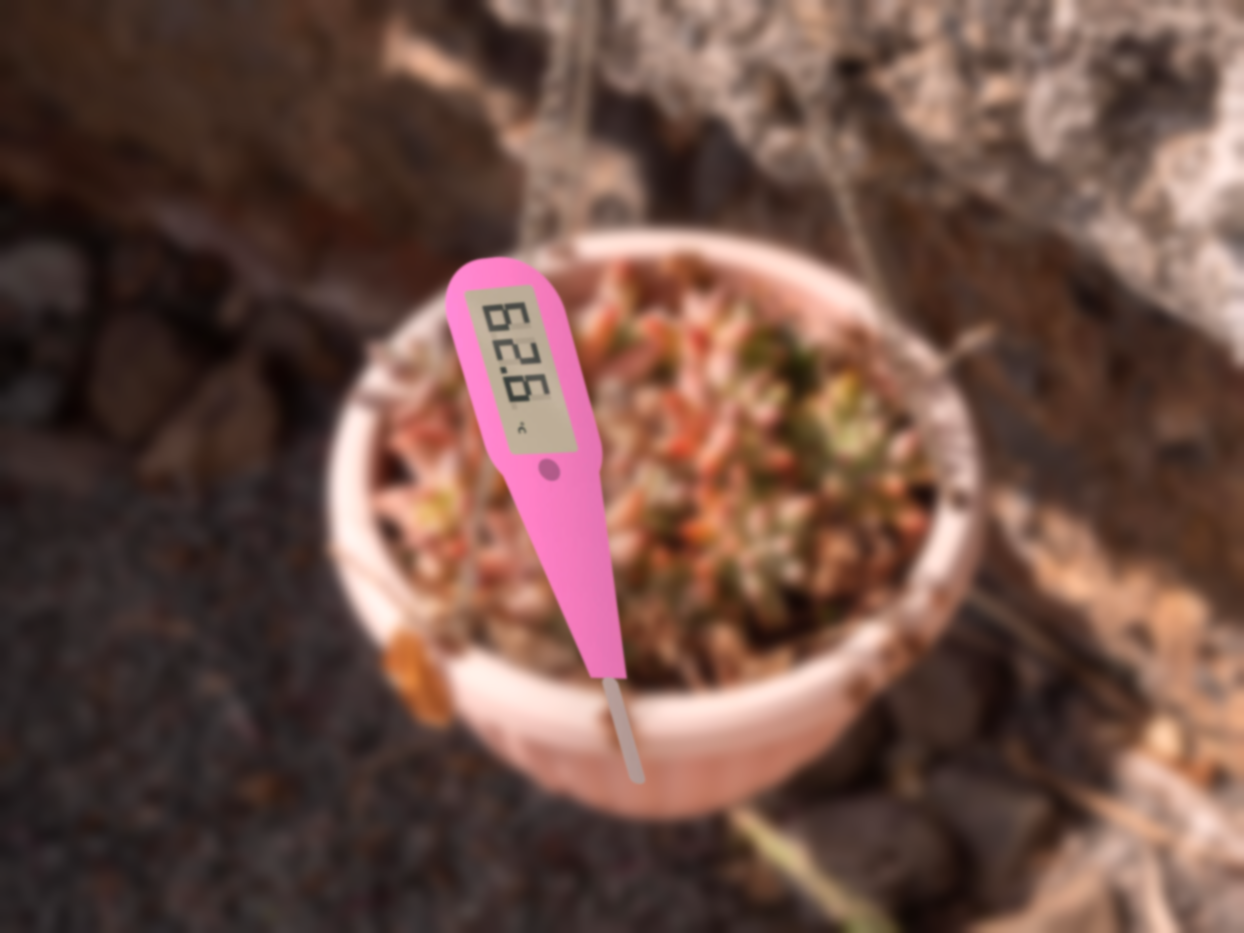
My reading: 62.6 (°C)
